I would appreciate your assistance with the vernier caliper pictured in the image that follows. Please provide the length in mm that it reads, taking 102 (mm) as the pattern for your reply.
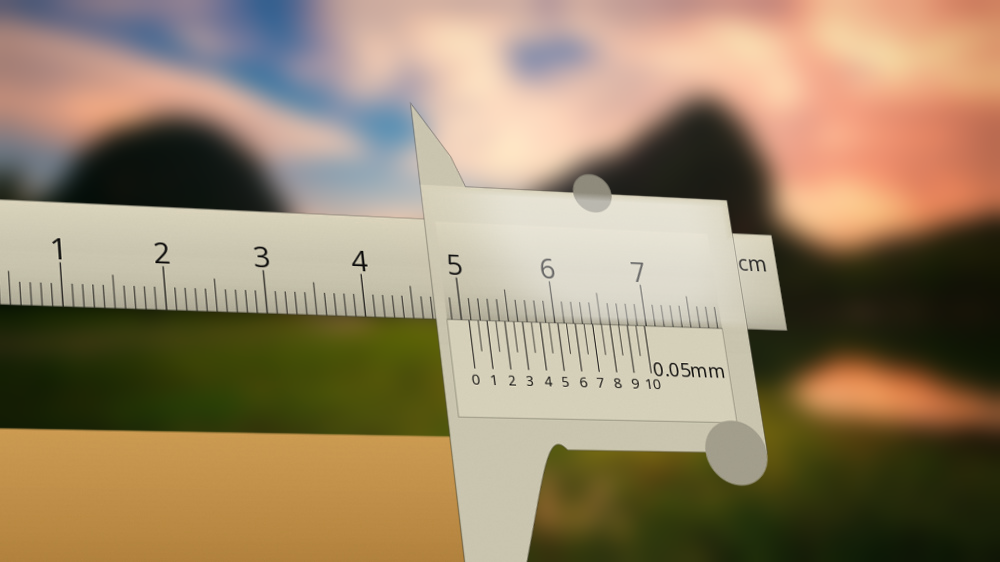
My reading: 50.8 (mm)
